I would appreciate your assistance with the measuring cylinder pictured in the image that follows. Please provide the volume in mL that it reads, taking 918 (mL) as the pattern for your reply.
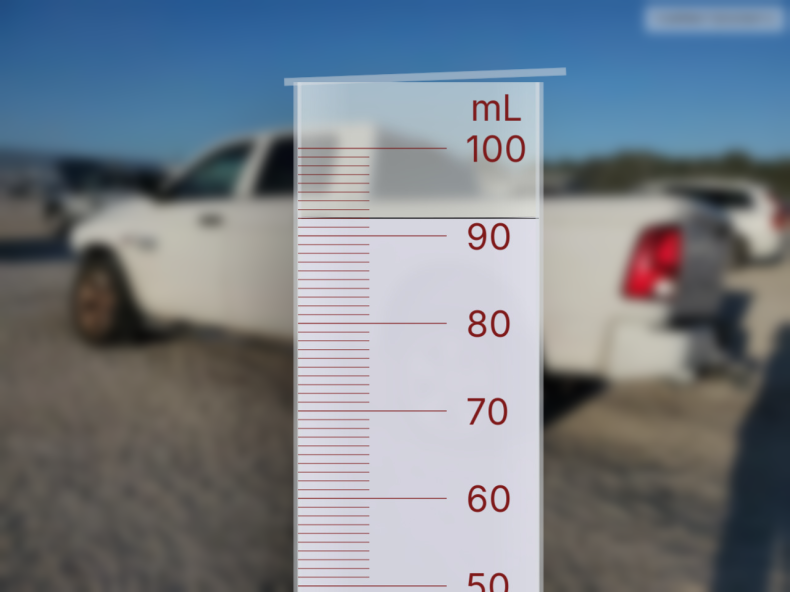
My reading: 92 (mL)
